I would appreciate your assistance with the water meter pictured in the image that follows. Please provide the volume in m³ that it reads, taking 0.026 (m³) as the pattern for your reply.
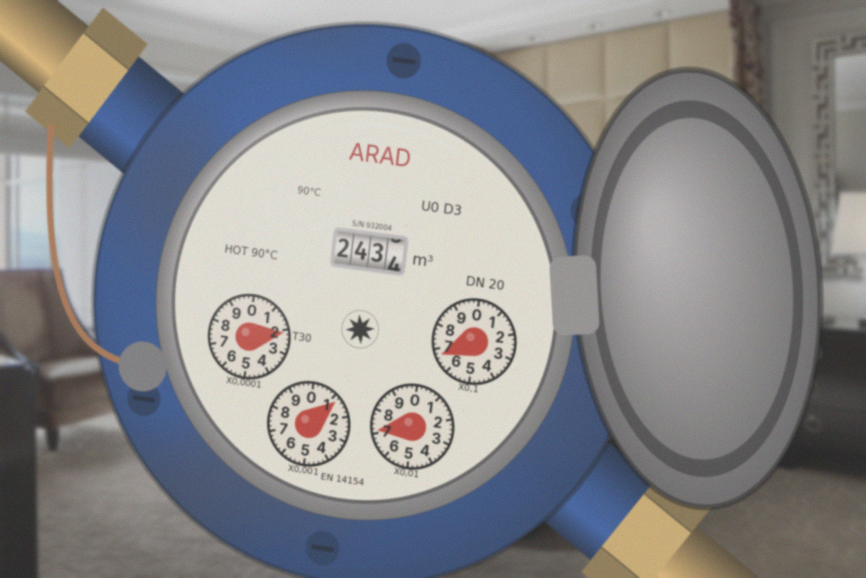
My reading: 2433.6712 (m³)
